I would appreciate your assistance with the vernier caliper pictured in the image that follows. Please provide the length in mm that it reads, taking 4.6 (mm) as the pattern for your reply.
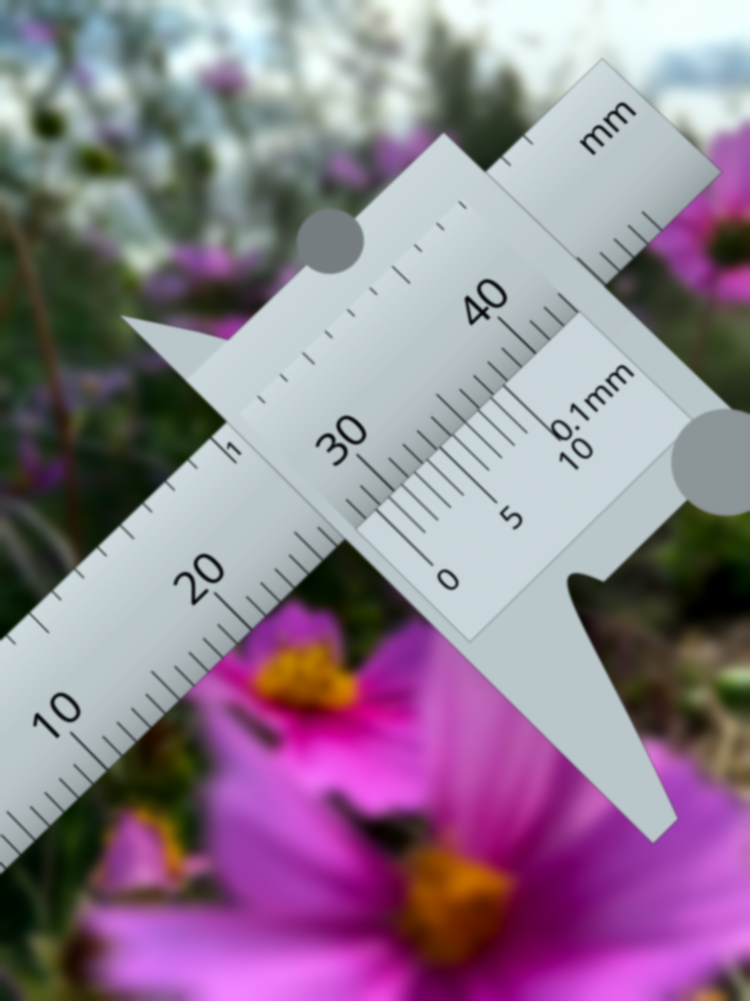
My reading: 28.7 (mm)
